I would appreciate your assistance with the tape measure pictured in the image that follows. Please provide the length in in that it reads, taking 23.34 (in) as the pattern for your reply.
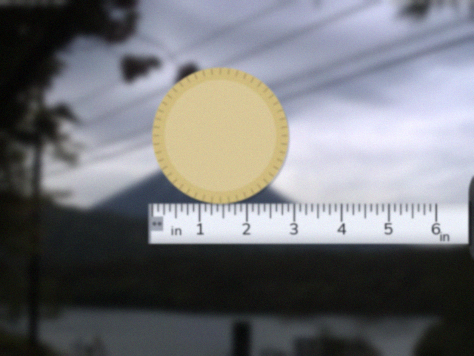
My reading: 2.875 (in)
